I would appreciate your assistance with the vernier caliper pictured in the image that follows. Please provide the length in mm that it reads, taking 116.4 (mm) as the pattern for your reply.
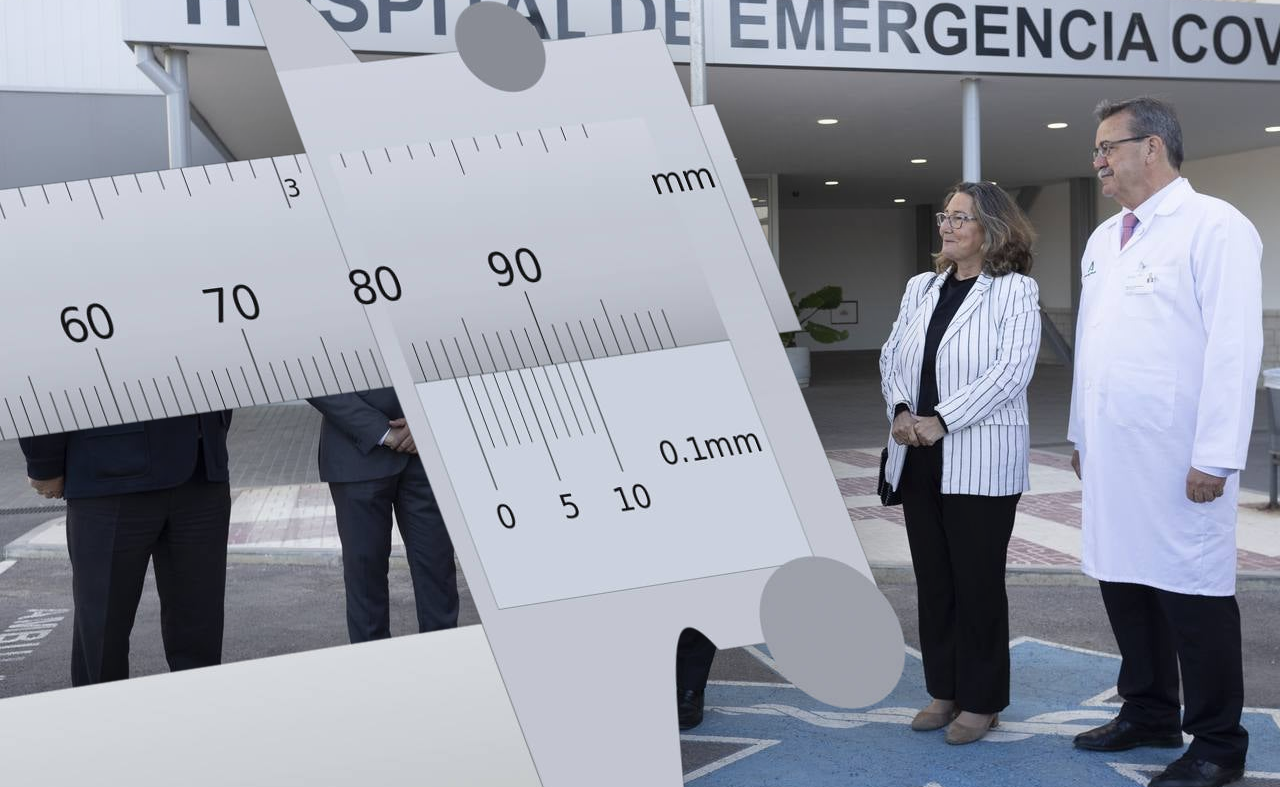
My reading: 83.0 (mm)
